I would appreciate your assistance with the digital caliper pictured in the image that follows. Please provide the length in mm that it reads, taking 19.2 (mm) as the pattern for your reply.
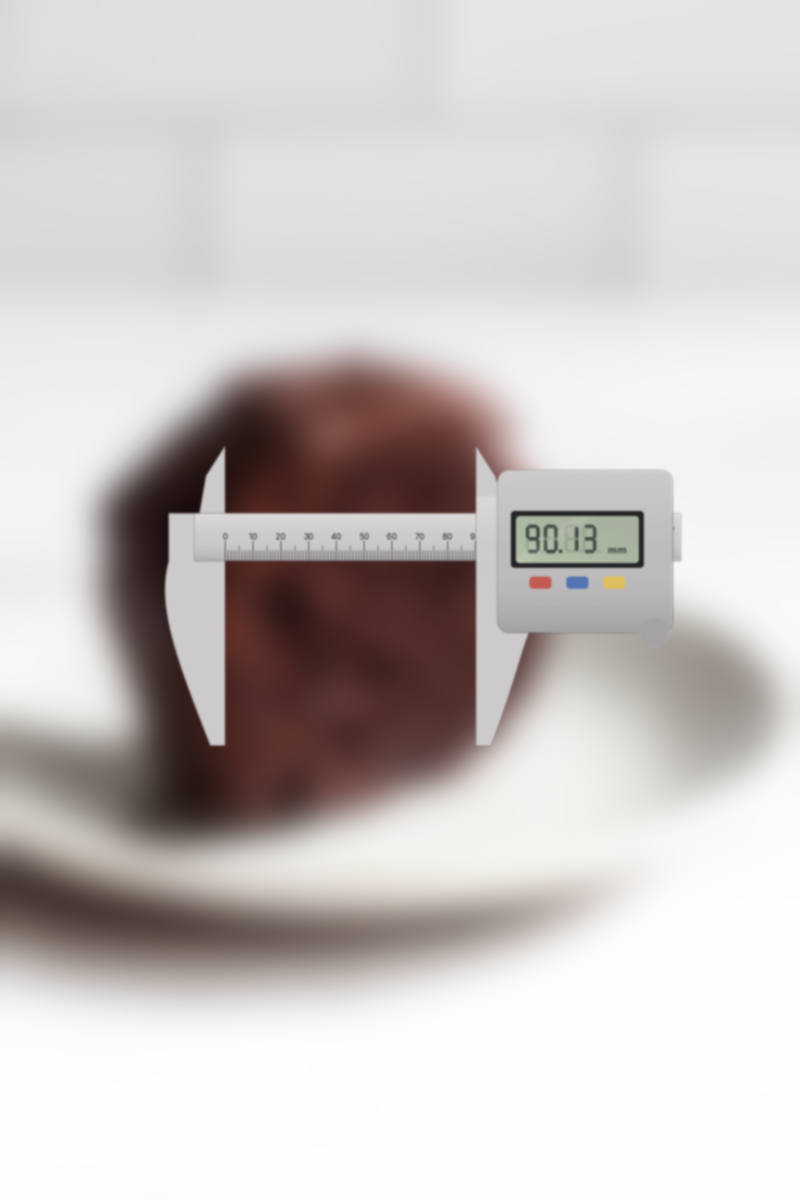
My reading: 90.13 (mm)
